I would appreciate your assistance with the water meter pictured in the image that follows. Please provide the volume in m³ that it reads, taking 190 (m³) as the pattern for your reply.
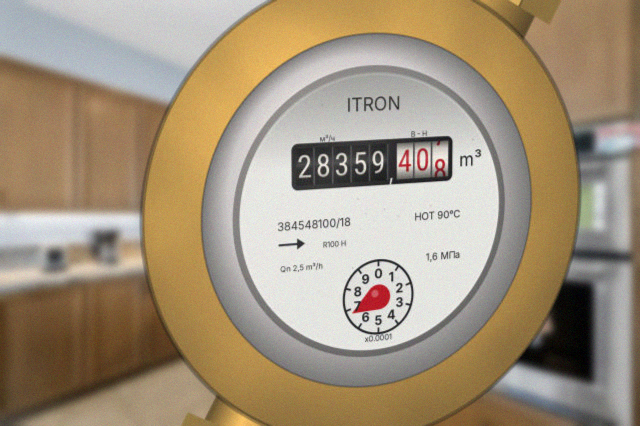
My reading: 28359.4076 (m³)
